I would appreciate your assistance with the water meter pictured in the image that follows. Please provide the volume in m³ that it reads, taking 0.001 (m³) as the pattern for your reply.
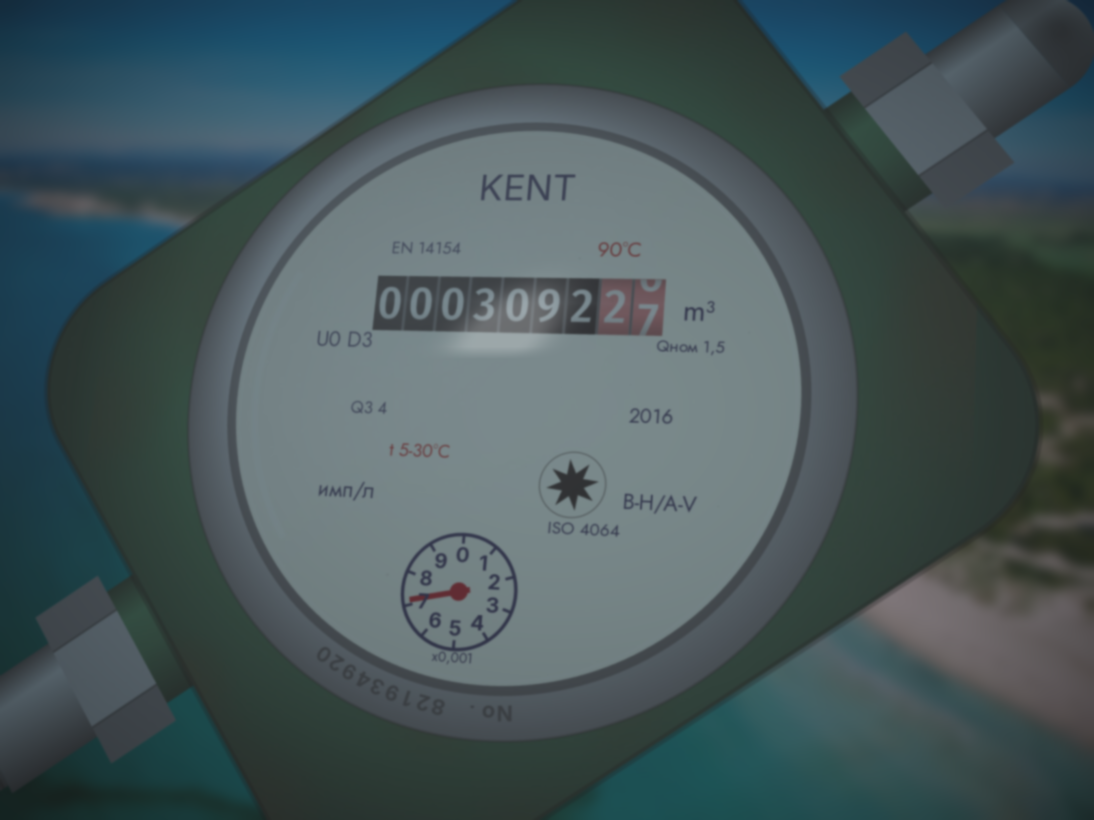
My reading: 3092.267 (m³)
